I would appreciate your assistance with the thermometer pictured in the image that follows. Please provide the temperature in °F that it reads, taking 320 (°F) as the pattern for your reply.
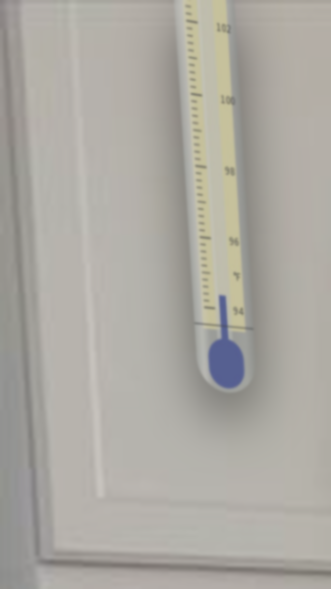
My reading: 94.4 (°F)
